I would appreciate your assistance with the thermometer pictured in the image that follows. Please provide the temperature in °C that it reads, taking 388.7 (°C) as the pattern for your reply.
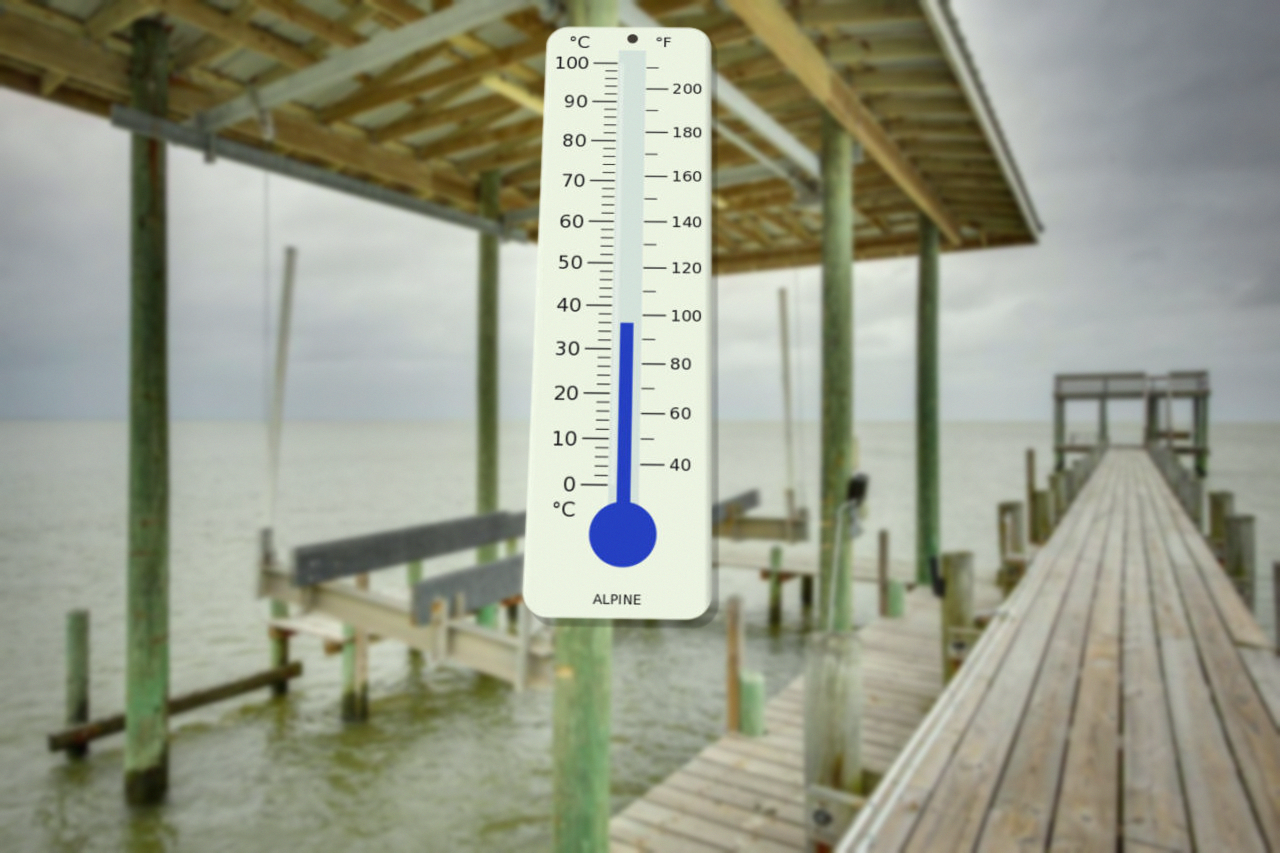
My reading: 36 (°C)
